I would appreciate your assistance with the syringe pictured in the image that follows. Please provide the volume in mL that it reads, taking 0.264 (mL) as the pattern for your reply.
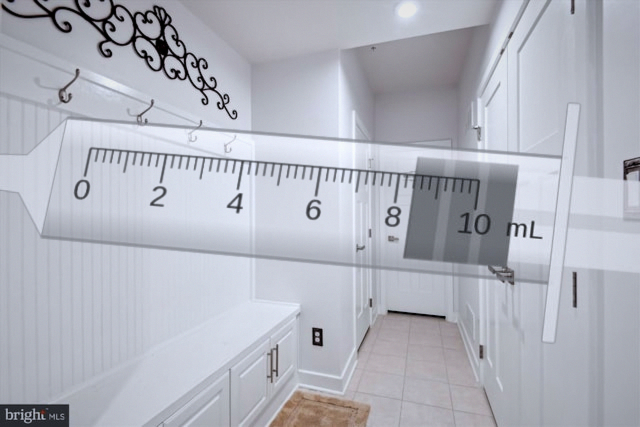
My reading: 8.4 (mL)
